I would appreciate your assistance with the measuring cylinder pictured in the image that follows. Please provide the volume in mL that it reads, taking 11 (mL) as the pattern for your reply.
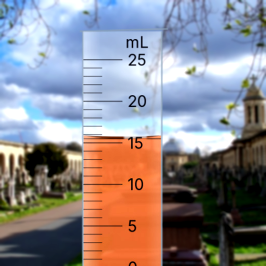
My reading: 15.5 (mL)
